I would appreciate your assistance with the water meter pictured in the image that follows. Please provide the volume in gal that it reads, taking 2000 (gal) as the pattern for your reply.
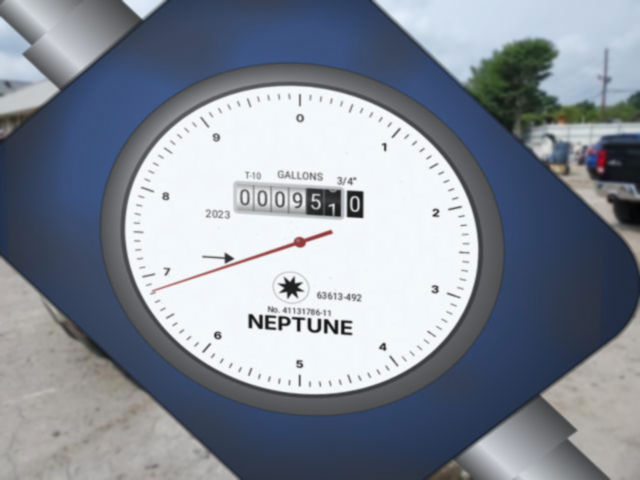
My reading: 9506.8 (gal)
